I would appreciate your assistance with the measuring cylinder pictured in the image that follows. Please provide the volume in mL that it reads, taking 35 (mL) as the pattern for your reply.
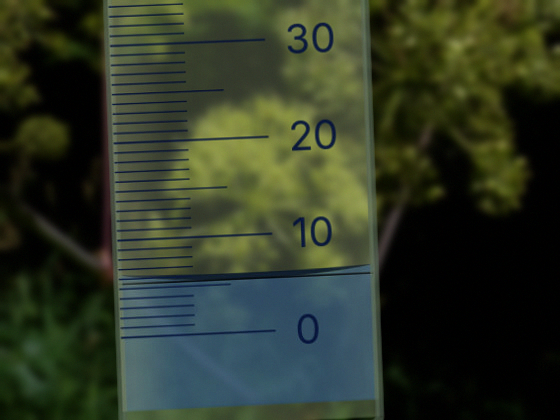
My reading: 5.5 (mL)
